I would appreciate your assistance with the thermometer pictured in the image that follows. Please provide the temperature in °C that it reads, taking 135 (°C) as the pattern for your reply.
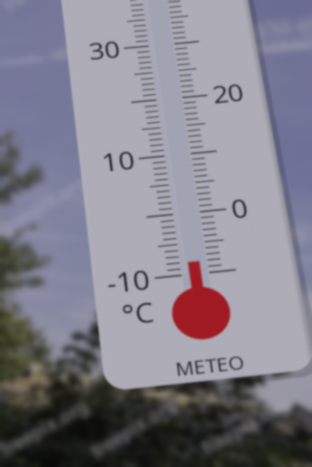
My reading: -8 (°C)
